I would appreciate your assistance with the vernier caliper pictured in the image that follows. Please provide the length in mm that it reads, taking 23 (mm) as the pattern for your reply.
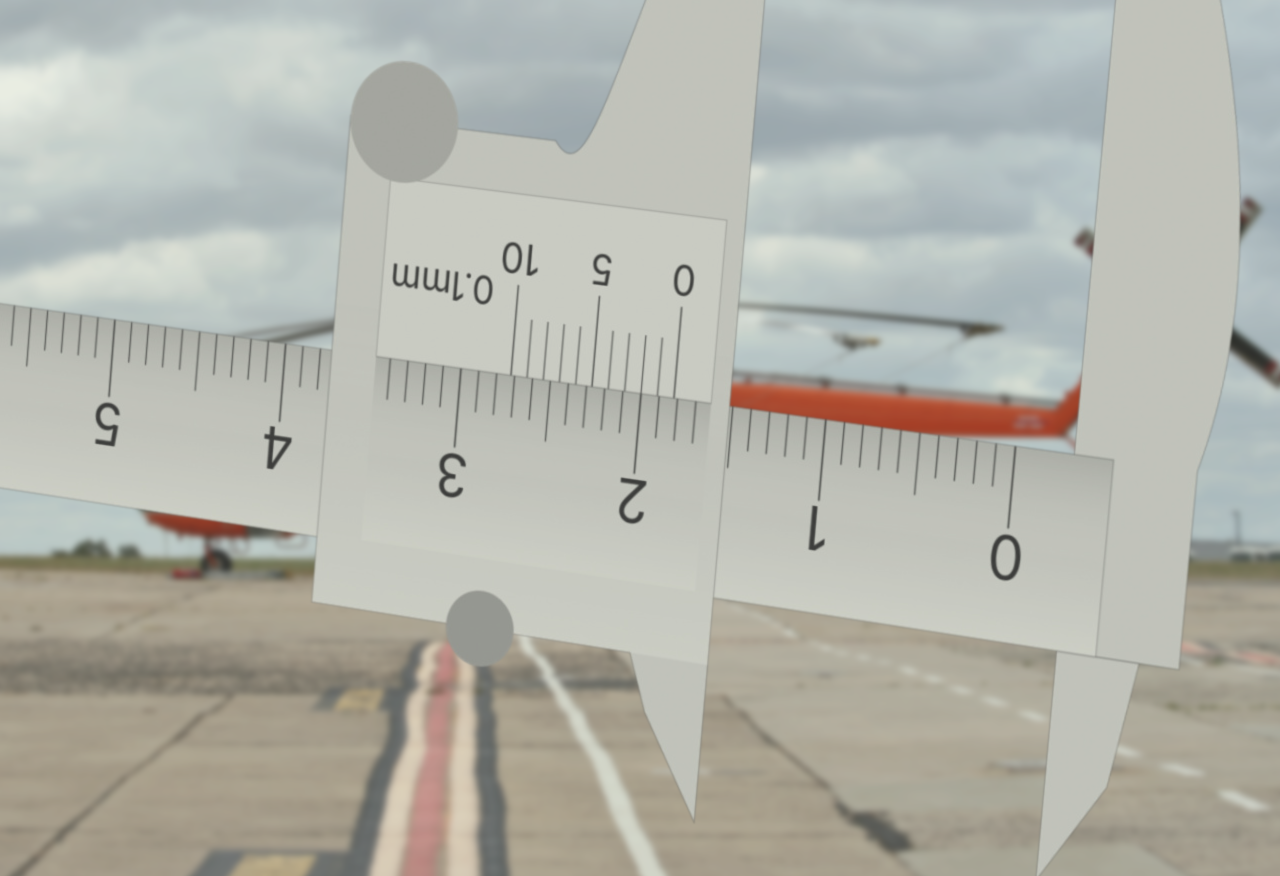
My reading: 18.2 (mm)
